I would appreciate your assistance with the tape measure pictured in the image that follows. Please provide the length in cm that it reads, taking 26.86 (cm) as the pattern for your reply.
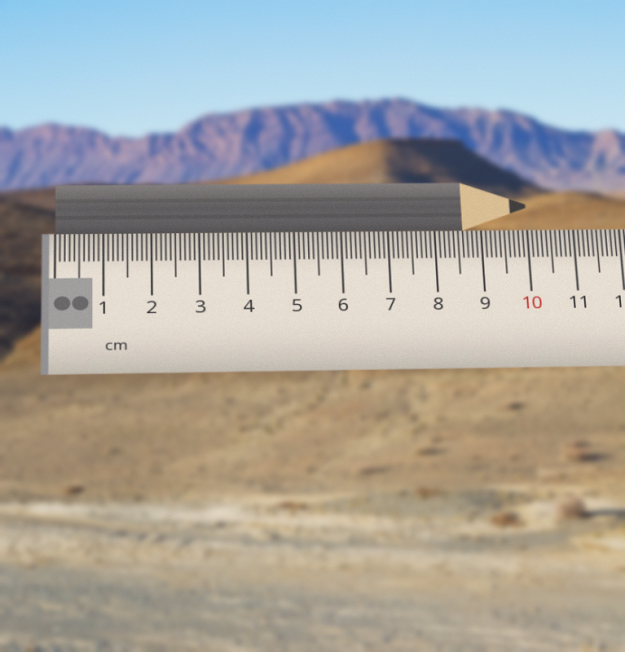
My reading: 10 (cm)
